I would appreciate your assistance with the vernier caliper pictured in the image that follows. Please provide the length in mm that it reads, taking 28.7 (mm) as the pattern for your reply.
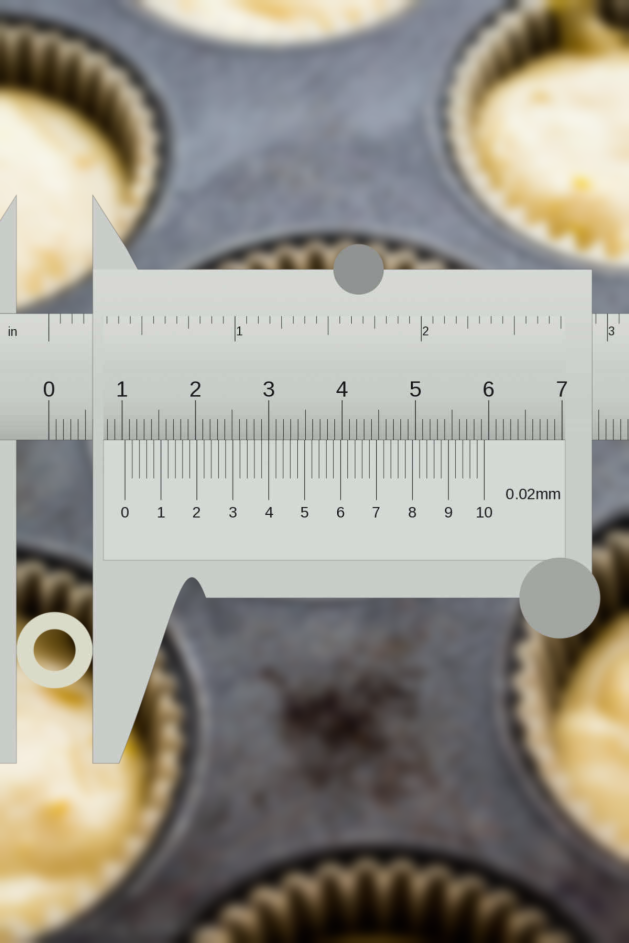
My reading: 10.4 (mm)
